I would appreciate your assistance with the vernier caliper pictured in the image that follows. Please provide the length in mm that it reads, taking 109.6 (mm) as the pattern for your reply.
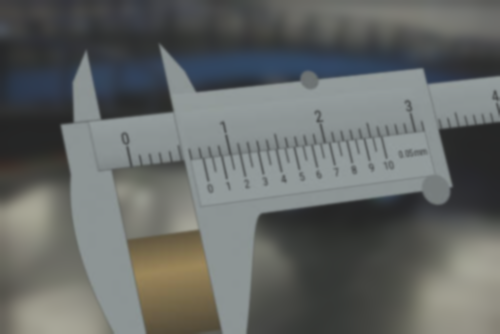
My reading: 7.2 (mm)
